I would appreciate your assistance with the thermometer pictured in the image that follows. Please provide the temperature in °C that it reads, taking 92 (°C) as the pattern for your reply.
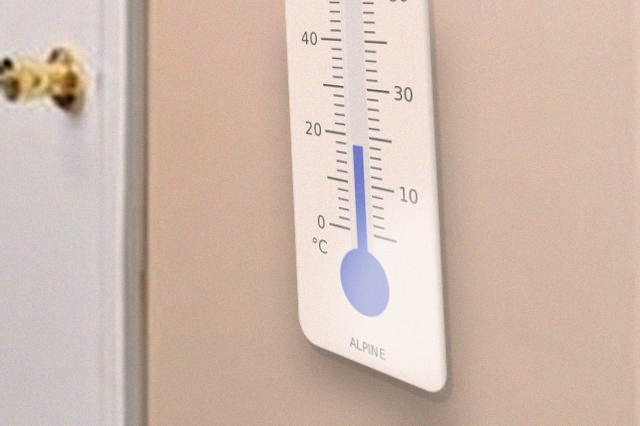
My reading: 18 (°C)
